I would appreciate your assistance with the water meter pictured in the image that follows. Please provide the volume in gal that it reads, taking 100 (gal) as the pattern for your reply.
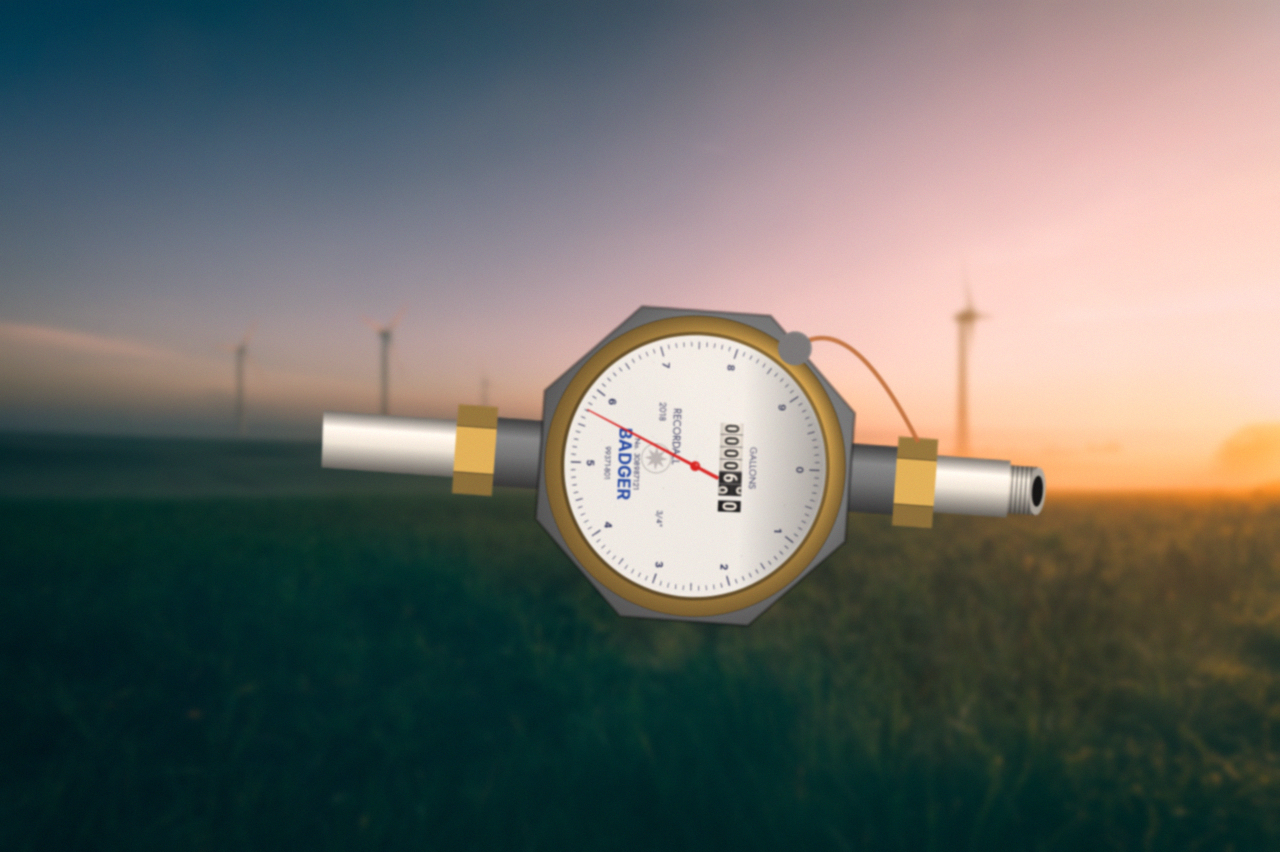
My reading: 685.7 (gal)
